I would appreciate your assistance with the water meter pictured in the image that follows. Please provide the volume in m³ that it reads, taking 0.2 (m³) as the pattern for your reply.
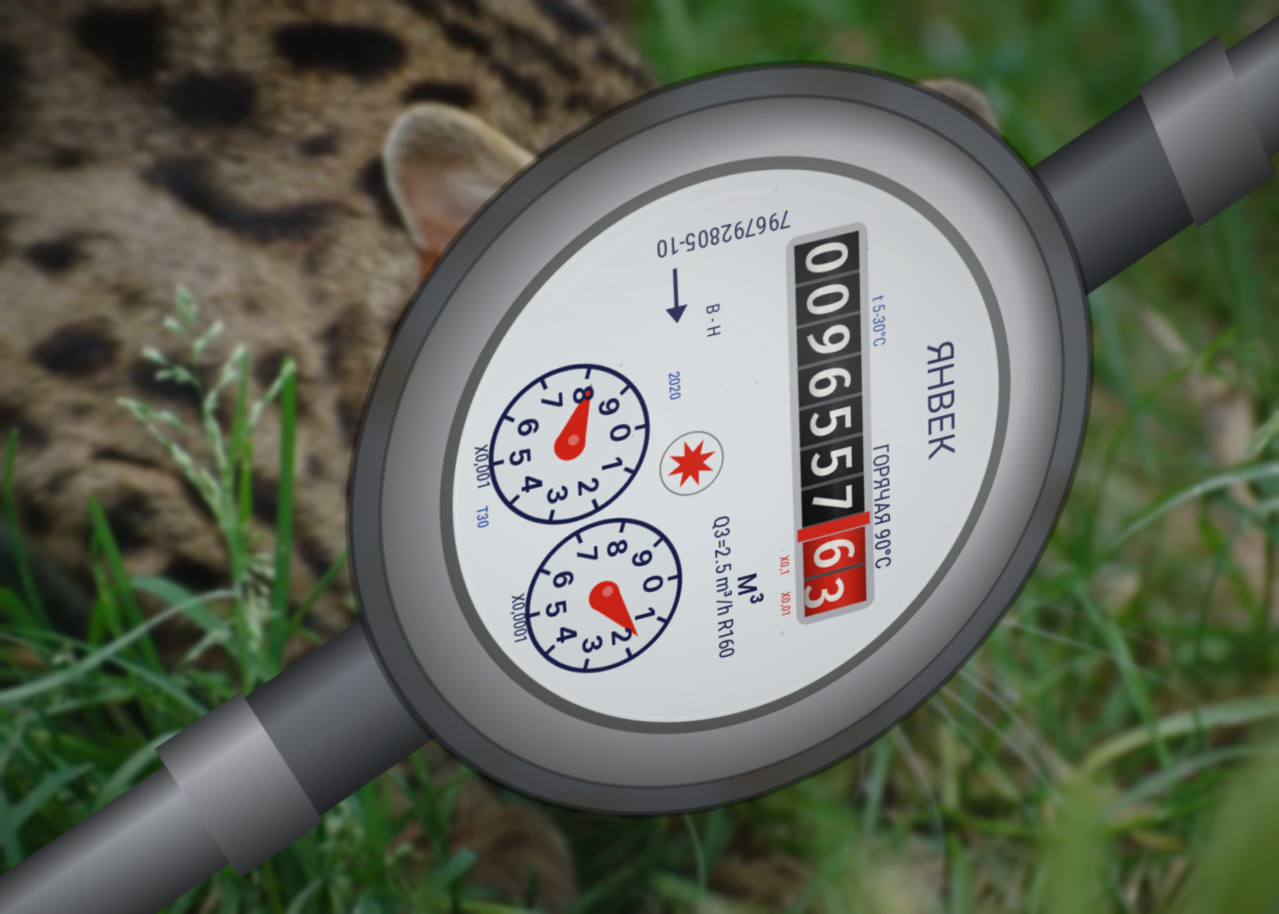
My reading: 96557.6281 (m³)
